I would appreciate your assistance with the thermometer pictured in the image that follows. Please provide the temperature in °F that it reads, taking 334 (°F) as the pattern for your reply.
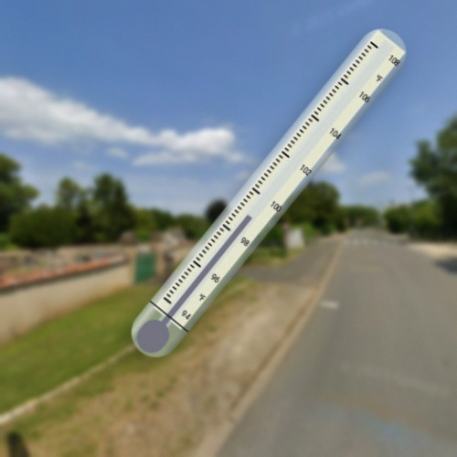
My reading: 99 (°F)
